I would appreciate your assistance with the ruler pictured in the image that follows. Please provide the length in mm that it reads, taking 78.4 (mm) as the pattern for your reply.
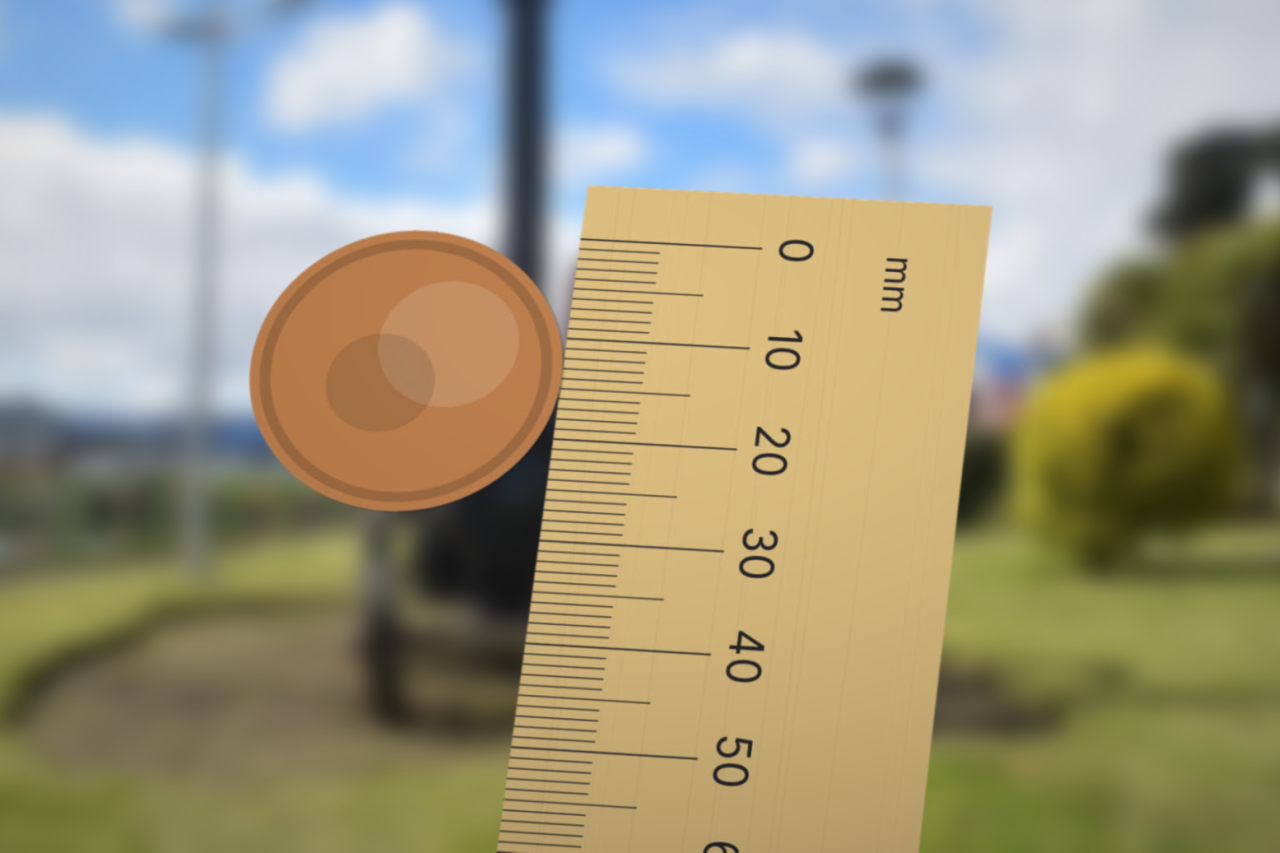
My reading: 28 (mm)
